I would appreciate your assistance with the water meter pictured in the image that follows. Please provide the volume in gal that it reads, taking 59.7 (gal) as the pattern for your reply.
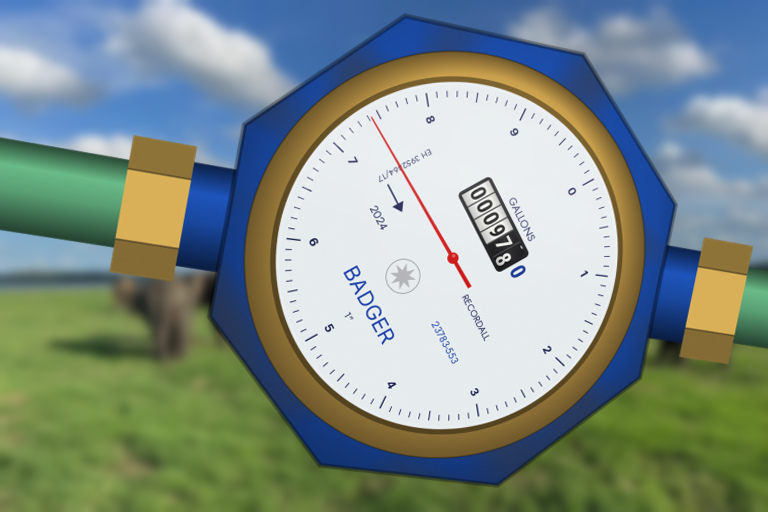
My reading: 9777.4 (gal)
